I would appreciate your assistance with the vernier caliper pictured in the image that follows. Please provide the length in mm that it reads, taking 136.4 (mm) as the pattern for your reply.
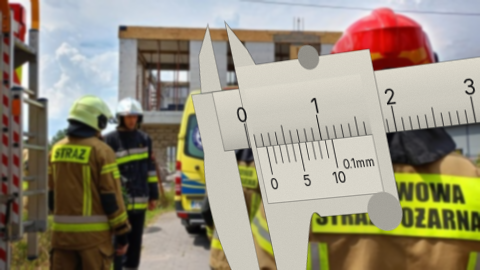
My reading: 2.4 (mm)
